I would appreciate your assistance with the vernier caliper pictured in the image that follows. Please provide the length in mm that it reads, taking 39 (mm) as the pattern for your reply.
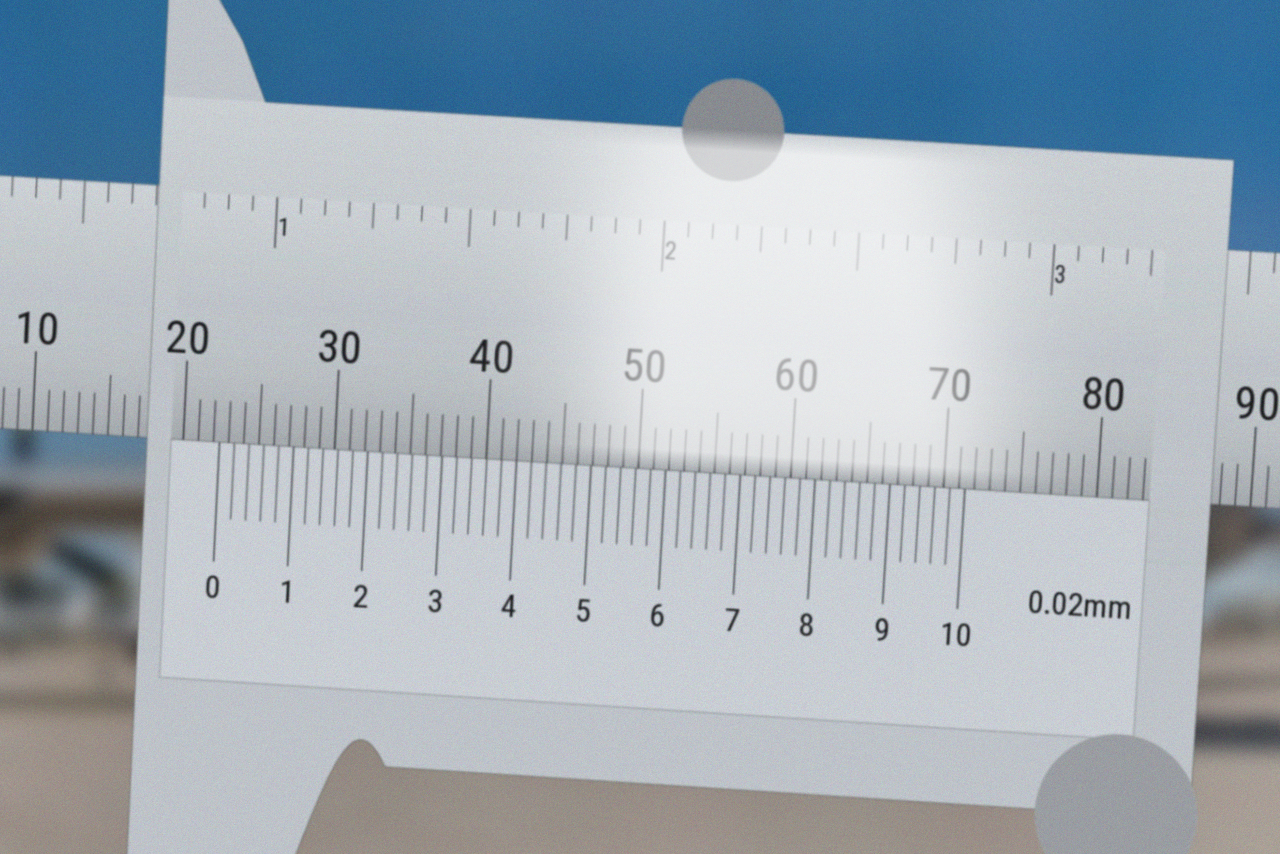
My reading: 22.4 (mm)
